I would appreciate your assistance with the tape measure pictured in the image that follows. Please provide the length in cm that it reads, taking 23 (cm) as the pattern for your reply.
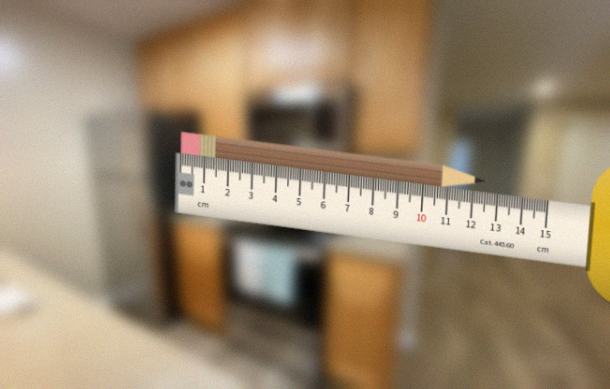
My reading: 12.5 (cm)
